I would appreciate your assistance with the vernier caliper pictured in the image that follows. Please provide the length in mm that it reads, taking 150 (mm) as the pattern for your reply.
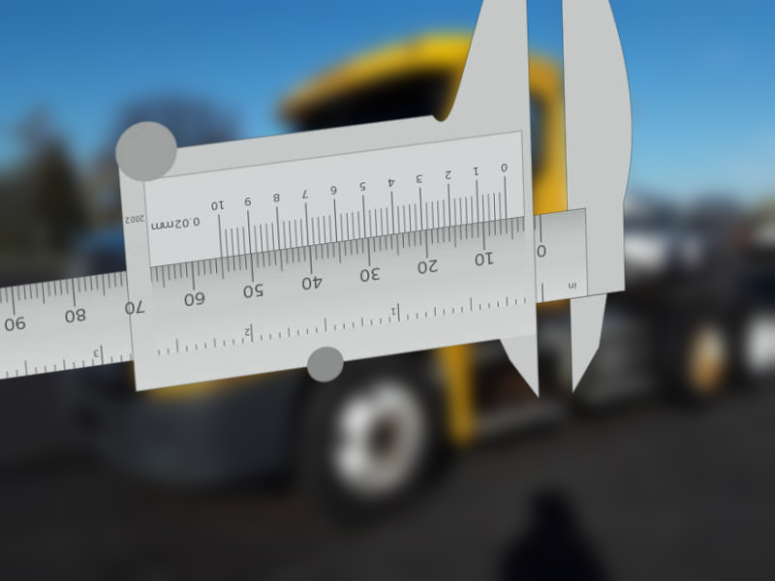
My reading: 6.0 (mm)
